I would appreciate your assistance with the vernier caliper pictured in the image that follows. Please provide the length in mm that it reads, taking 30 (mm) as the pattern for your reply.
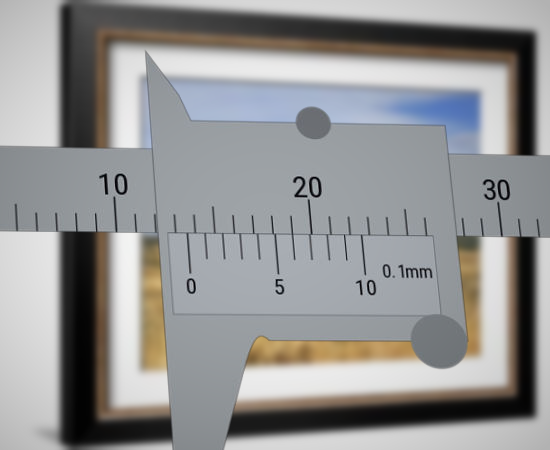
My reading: 13.6 (mm)
